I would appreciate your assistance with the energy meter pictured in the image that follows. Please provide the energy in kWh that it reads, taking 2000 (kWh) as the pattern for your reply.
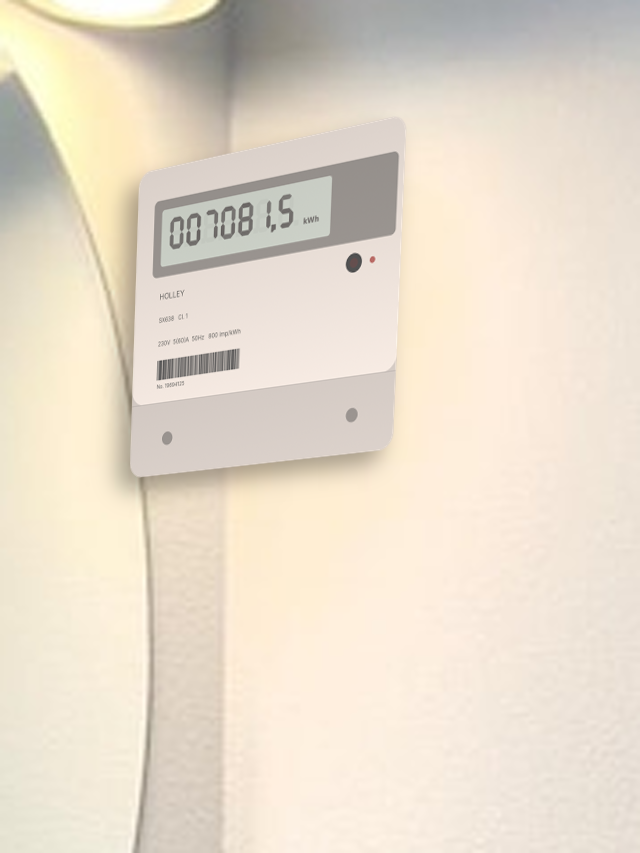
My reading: 7081.5 (kWh)
